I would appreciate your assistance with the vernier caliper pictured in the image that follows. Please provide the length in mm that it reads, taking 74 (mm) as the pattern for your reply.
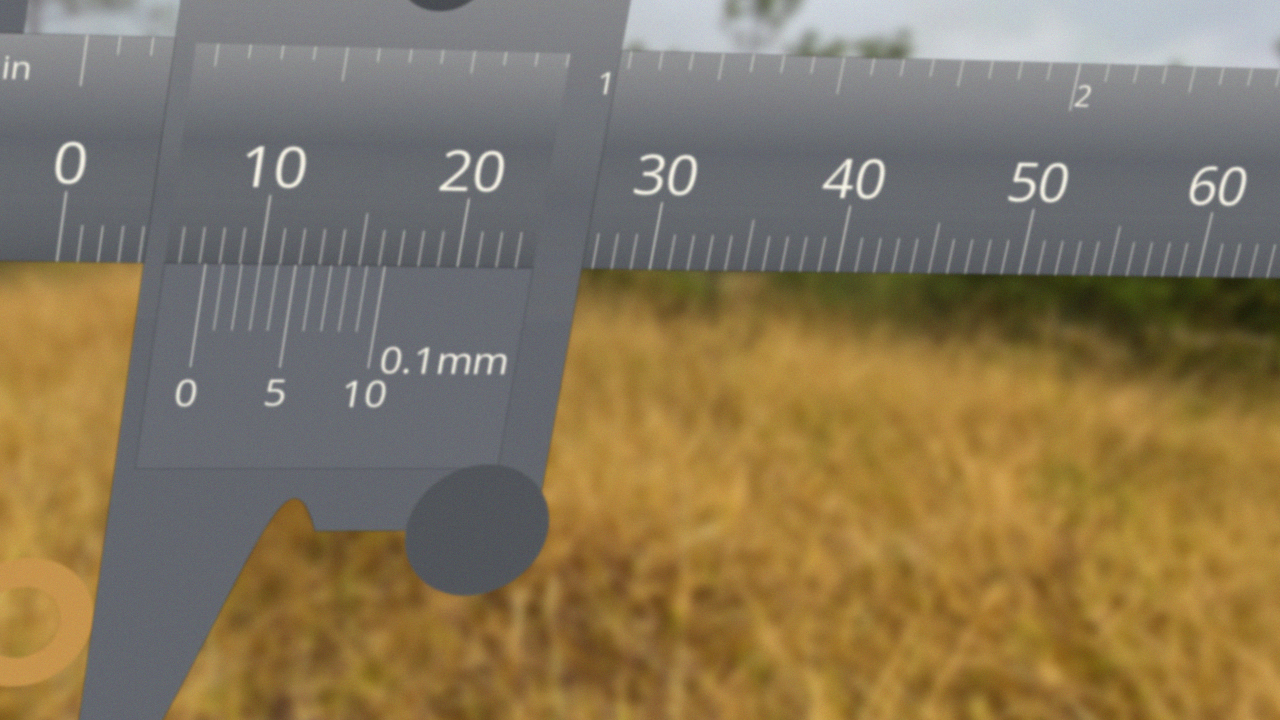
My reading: 7.3 (mm)
